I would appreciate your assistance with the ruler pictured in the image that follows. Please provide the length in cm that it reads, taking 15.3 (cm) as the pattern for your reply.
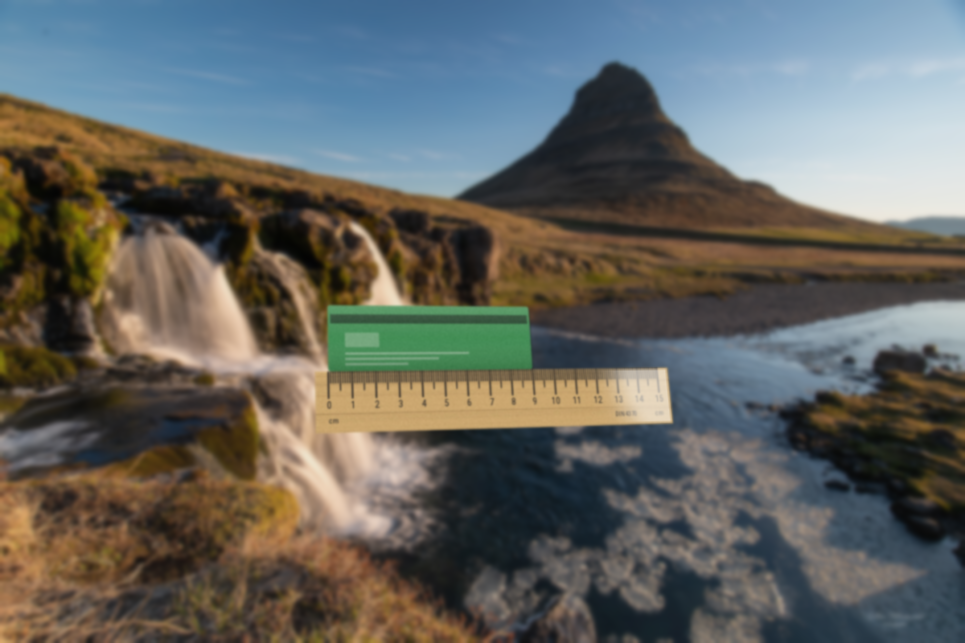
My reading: 9 (cm)
